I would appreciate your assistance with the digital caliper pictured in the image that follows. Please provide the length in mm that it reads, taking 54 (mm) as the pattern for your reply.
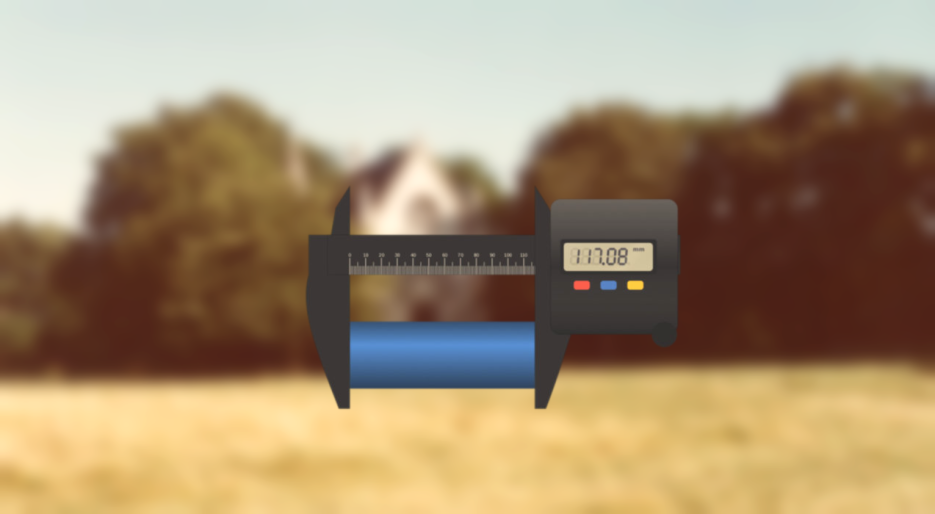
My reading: 117.08 (mm)
